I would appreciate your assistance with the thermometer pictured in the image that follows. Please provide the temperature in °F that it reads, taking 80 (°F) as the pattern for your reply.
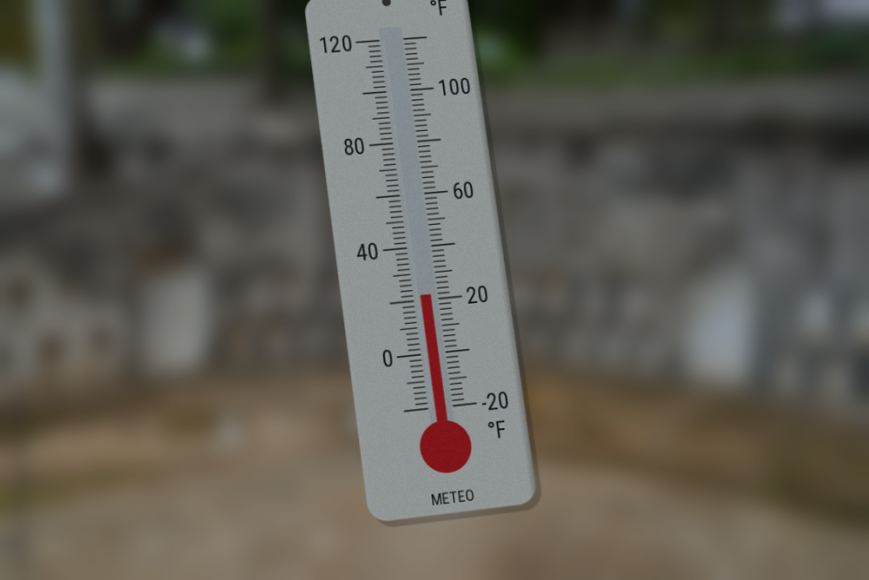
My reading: 22 (°F)
